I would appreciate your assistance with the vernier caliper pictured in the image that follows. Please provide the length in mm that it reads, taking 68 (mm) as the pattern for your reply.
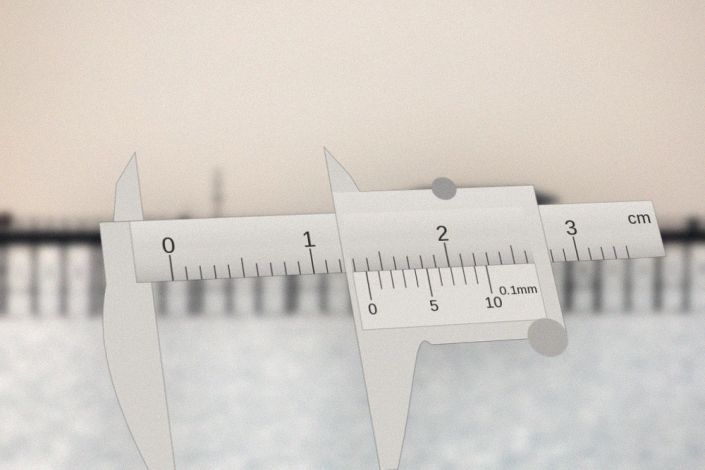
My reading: 13.8 (mm)
